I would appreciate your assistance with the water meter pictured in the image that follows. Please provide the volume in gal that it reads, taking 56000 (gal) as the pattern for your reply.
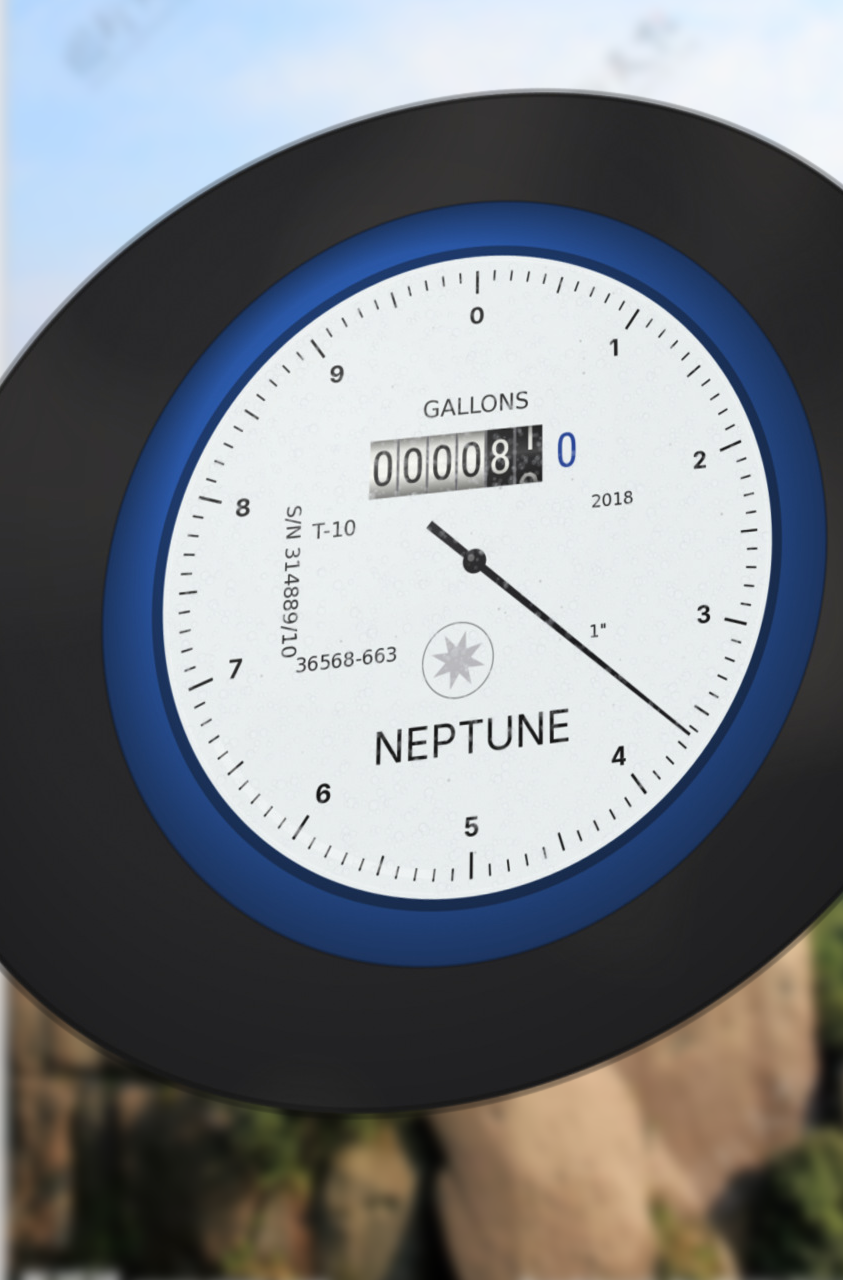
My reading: 813.6 (gal)
